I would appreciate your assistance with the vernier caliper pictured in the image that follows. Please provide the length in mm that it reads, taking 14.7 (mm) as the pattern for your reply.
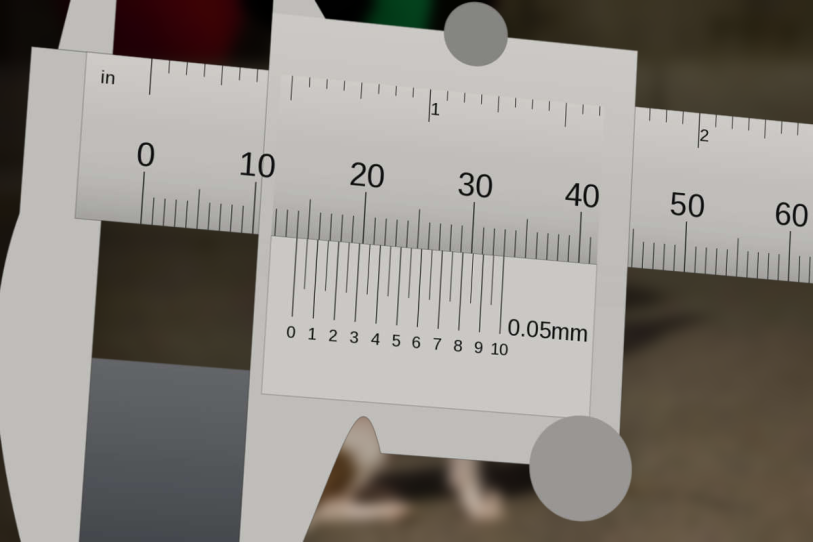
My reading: 14.0 (mm)
